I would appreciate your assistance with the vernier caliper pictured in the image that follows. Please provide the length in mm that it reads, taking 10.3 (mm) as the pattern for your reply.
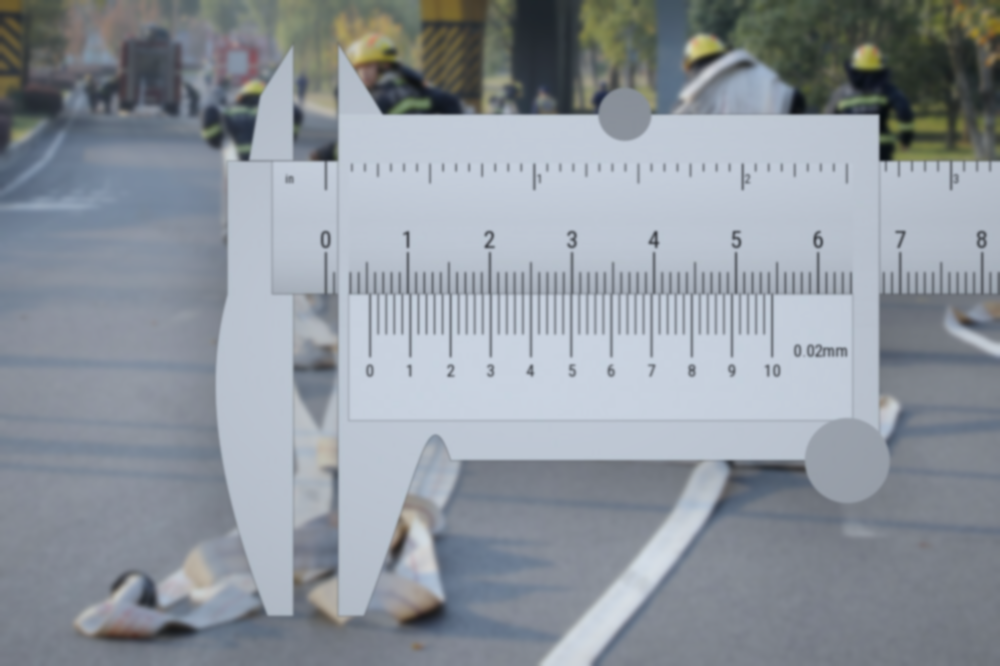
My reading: 5.4 (mm)
